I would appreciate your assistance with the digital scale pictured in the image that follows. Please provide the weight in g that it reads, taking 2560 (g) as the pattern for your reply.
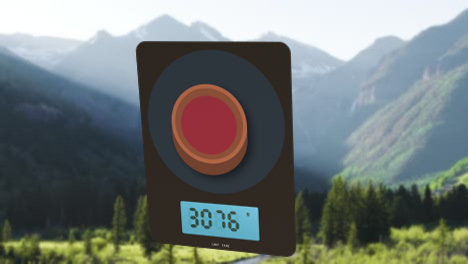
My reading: 3076 (g)
